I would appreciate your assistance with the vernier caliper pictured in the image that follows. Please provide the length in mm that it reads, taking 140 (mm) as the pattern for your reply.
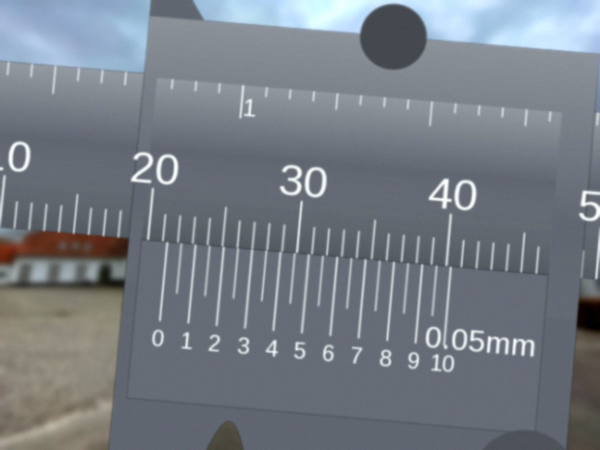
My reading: 21.3 (mm)
